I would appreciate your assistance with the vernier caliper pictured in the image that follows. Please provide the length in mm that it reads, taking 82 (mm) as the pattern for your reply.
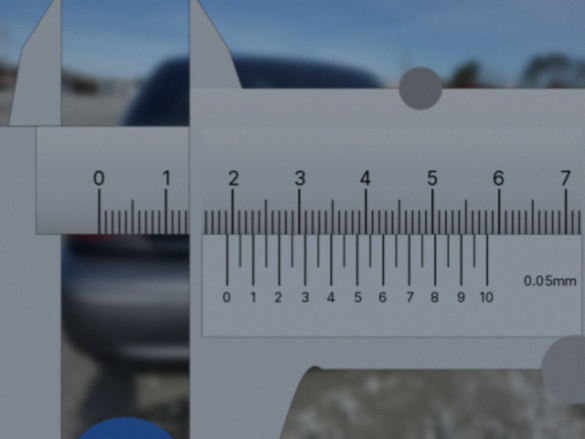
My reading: 19.2 (mm)
